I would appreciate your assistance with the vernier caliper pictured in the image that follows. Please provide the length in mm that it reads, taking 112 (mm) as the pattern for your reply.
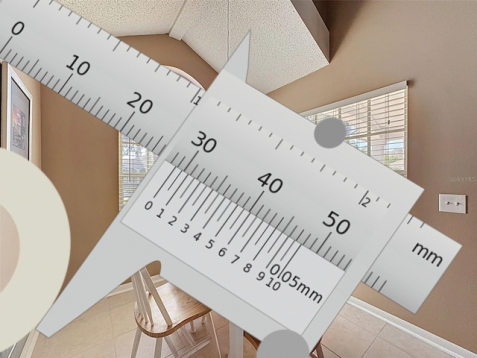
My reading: 28.8 (mm)
